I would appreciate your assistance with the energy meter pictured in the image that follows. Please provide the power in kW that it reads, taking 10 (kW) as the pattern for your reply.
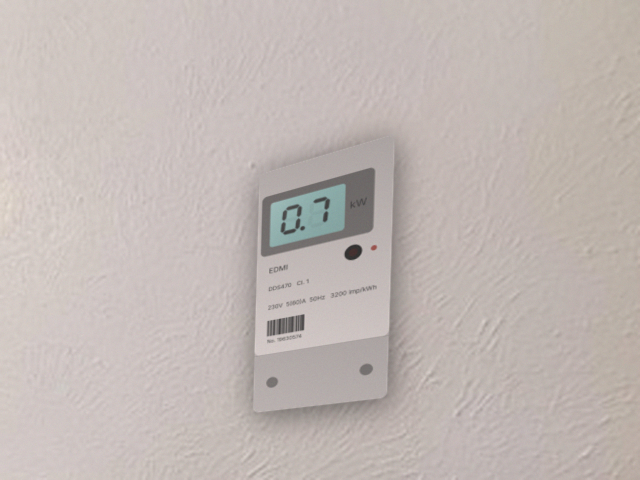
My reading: 0.7 (kW)
